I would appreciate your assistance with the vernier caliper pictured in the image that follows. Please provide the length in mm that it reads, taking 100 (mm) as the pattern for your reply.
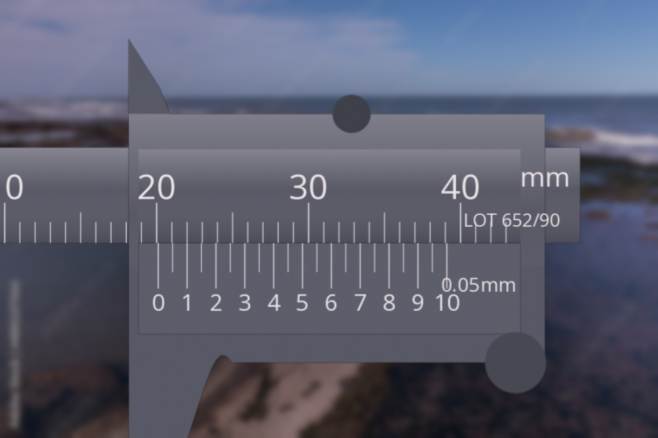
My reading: 20.1 (mm)
